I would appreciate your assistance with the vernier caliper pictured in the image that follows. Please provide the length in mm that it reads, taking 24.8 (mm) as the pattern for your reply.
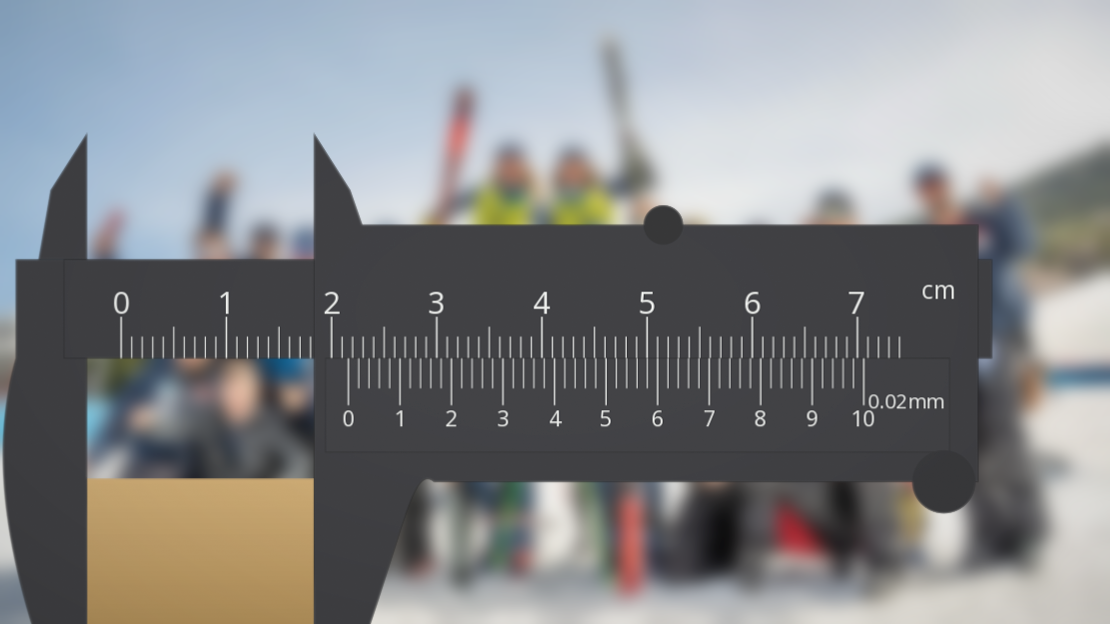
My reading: 21.6 (mm)
